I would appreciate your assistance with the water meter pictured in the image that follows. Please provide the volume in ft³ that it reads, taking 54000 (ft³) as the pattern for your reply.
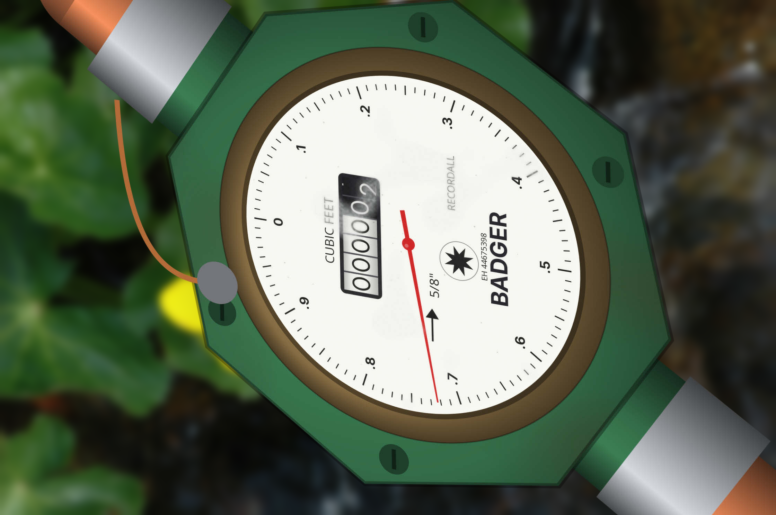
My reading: 1.72 (ft³)
